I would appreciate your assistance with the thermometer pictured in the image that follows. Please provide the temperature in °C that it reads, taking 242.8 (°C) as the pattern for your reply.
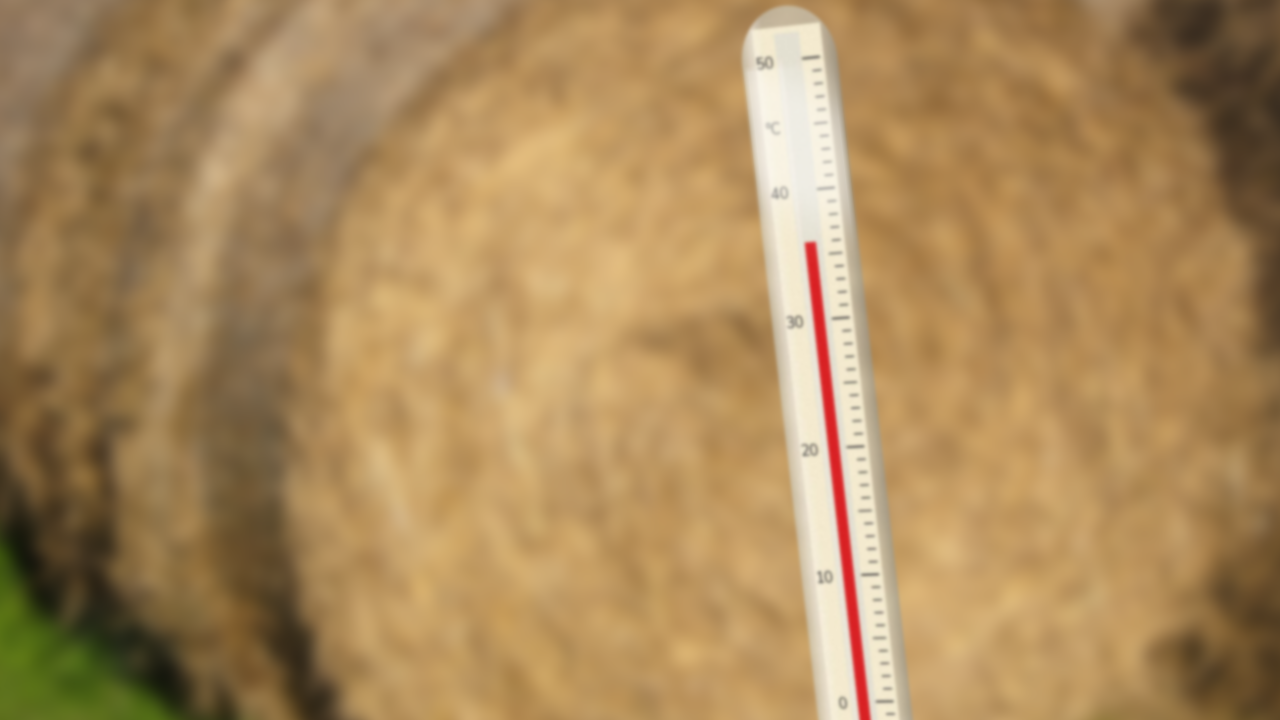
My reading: 36 (°C)
